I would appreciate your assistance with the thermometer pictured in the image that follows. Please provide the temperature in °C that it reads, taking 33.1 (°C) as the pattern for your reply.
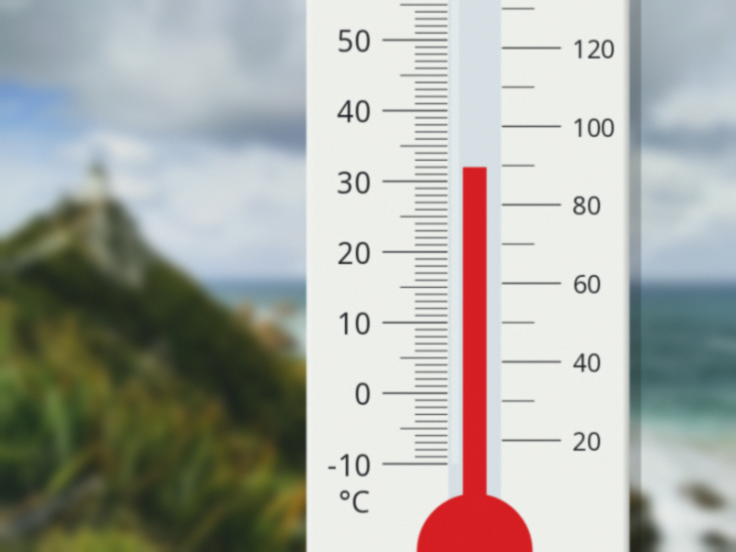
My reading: 32 (°C)
